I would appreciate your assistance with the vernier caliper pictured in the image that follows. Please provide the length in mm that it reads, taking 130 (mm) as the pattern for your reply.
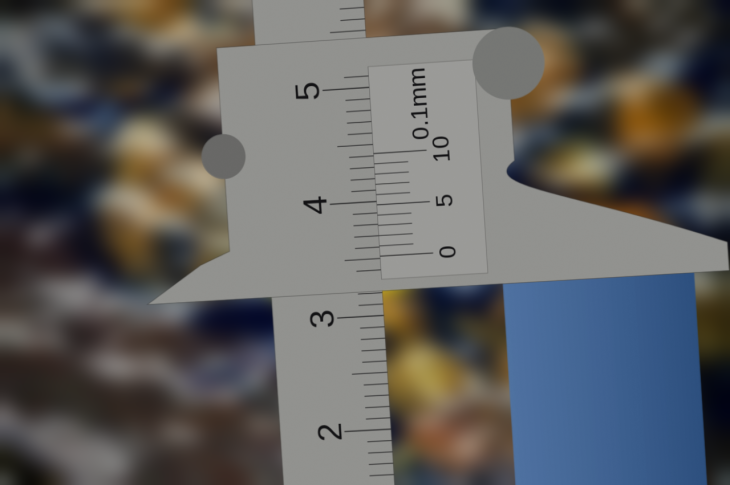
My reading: 35.2 (mm)
